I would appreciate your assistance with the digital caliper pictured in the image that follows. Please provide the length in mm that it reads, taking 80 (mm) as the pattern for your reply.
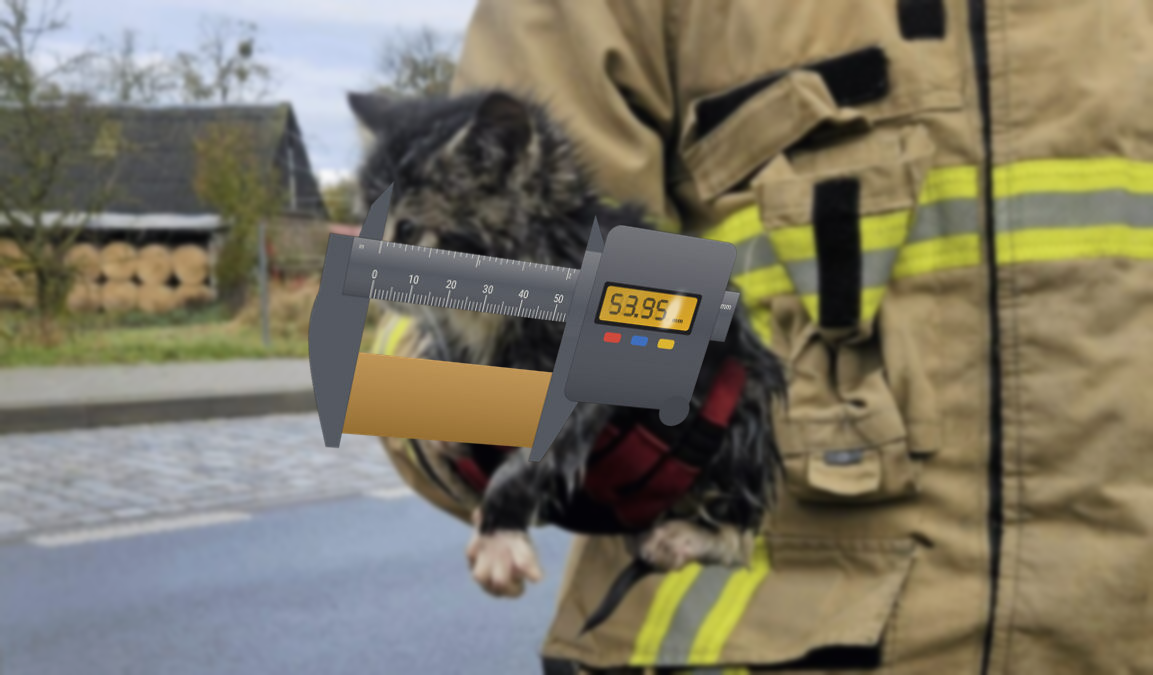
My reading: 53.95 (mm)
